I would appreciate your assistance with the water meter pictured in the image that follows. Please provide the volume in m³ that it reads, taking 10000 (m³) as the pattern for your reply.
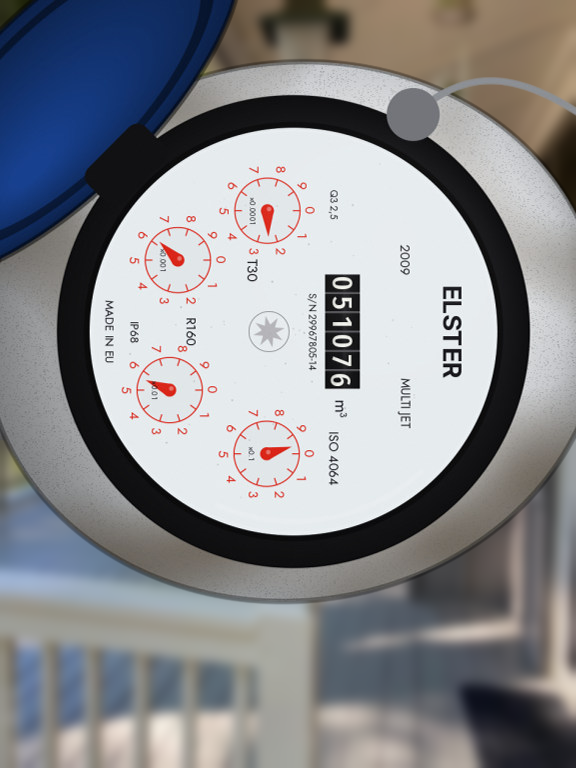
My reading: 51075.9562 (m³)
